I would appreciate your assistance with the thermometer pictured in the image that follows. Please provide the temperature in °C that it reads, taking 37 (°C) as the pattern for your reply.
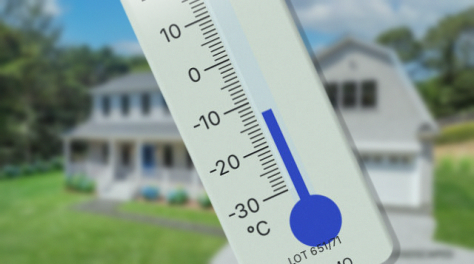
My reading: -13 (°C)
